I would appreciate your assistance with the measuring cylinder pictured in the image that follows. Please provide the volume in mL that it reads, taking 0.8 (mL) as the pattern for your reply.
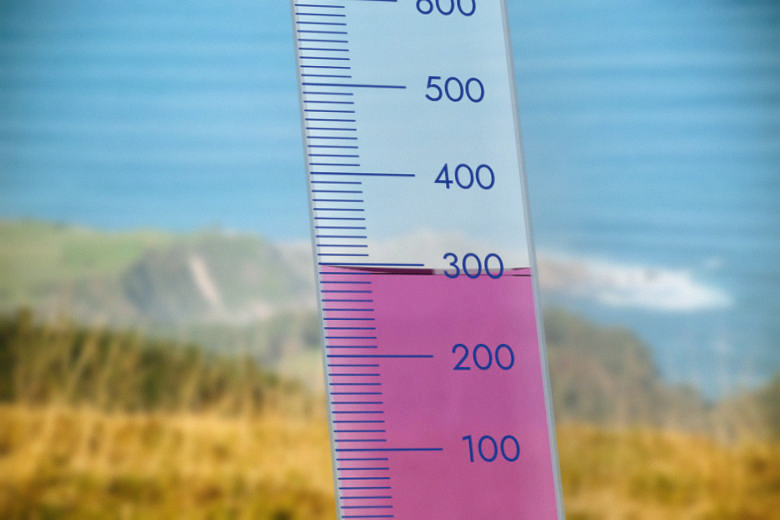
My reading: 290 (mL)
